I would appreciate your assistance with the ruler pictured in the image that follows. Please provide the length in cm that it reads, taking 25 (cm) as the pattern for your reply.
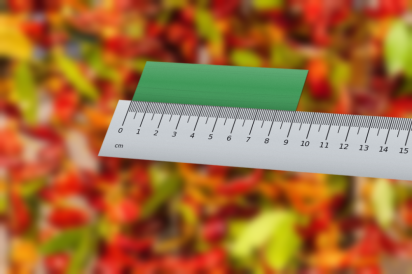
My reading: 9 (cm)
